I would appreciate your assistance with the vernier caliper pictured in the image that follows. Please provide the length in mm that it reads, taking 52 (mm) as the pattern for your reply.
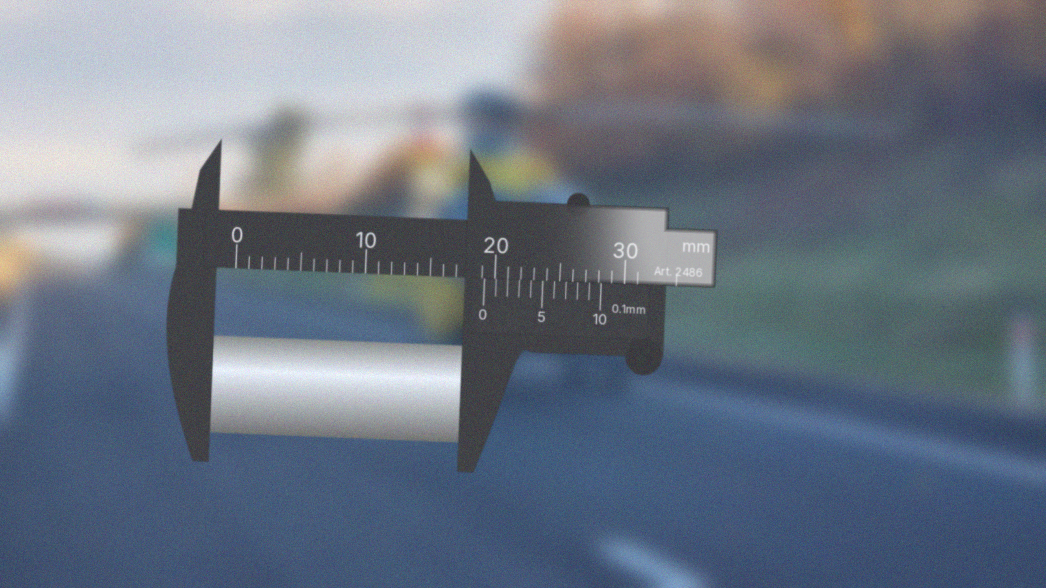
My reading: 19.2 (mm)
